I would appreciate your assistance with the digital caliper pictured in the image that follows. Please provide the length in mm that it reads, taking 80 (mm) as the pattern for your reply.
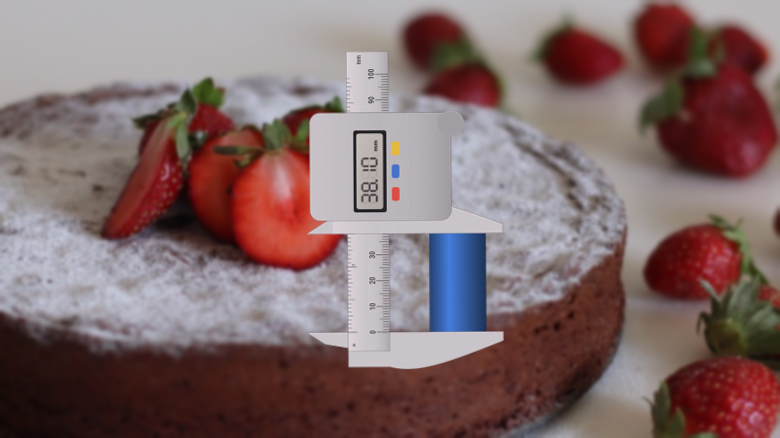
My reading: 38.10 (mm)
